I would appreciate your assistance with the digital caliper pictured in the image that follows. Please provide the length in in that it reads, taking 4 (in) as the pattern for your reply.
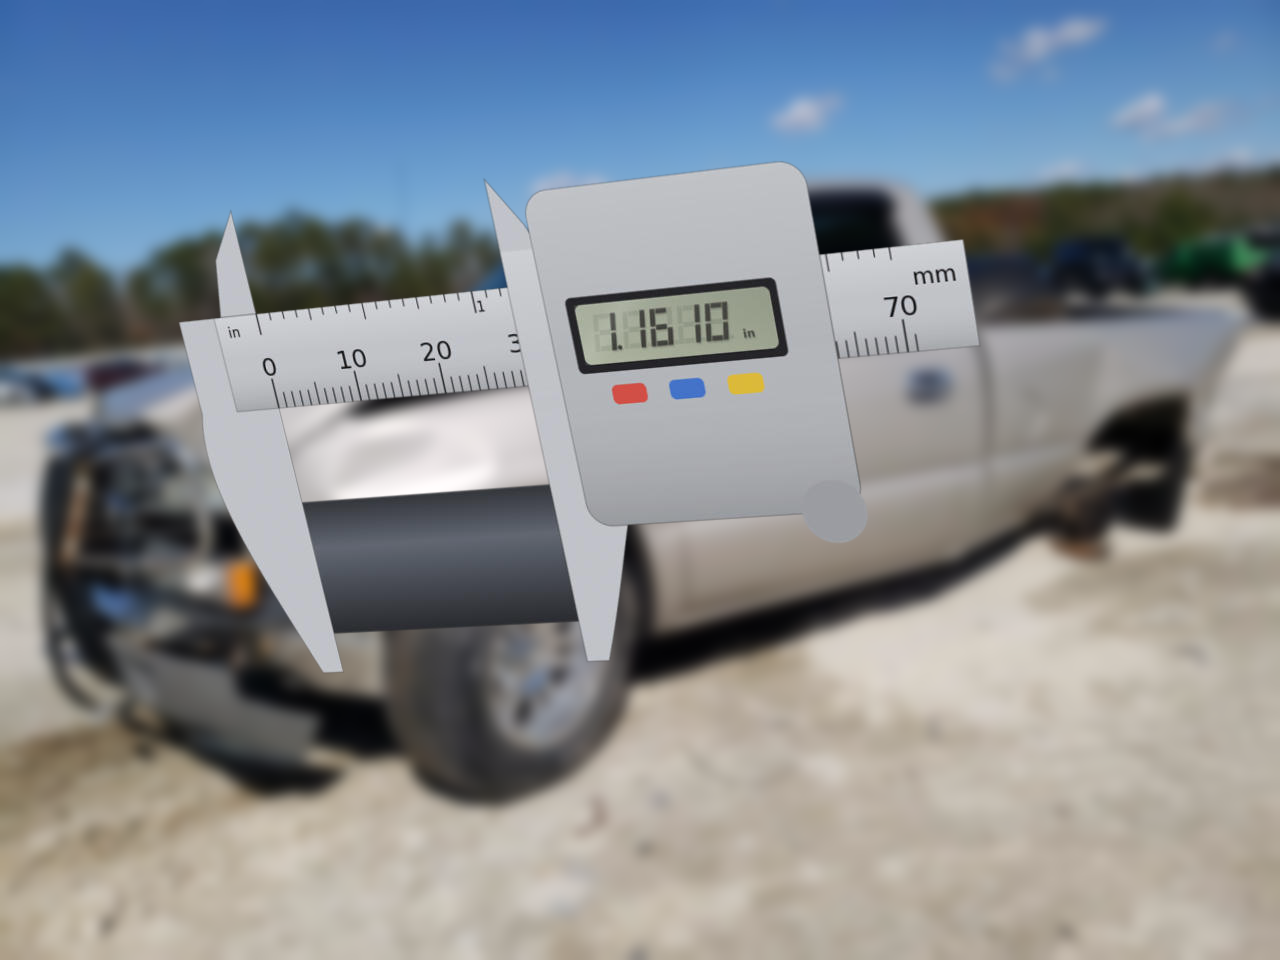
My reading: 1.1610 (in)
